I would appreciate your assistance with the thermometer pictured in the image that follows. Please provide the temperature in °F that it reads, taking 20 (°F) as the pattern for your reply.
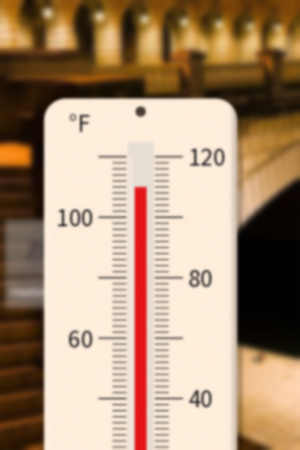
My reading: 110 (°F)
